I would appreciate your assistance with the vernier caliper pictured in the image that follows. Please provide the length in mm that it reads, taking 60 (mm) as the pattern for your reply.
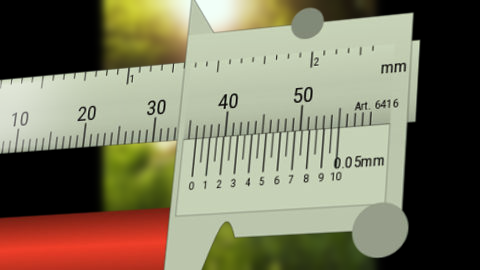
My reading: 36.0 (mm)
